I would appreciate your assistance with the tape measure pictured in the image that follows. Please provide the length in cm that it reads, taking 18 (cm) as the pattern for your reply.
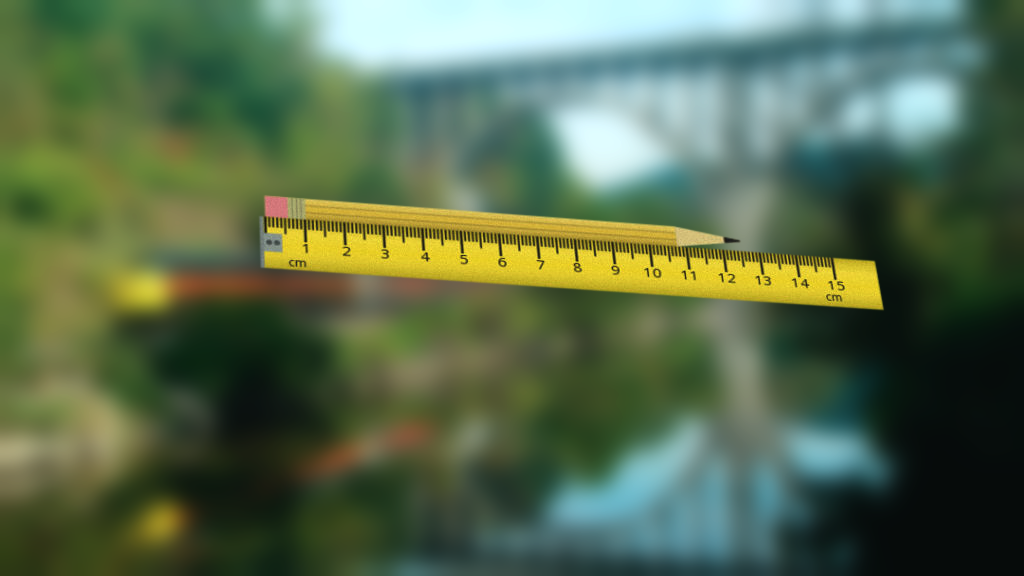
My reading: 12.5 (cm)
